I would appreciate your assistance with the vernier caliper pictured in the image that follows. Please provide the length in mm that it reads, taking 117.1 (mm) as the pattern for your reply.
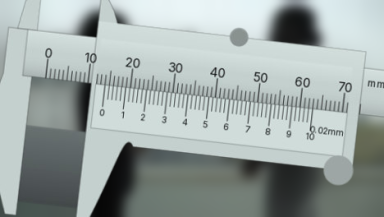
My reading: 14.0 (mm)
